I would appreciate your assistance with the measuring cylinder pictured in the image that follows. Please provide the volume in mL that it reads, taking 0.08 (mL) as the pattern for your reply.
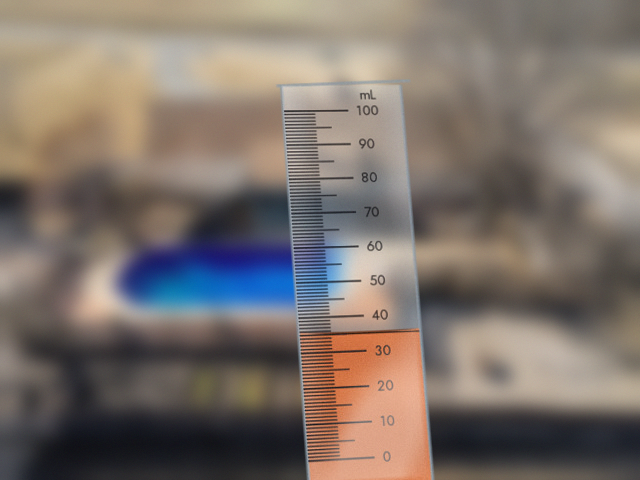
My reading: 35 (mL)
